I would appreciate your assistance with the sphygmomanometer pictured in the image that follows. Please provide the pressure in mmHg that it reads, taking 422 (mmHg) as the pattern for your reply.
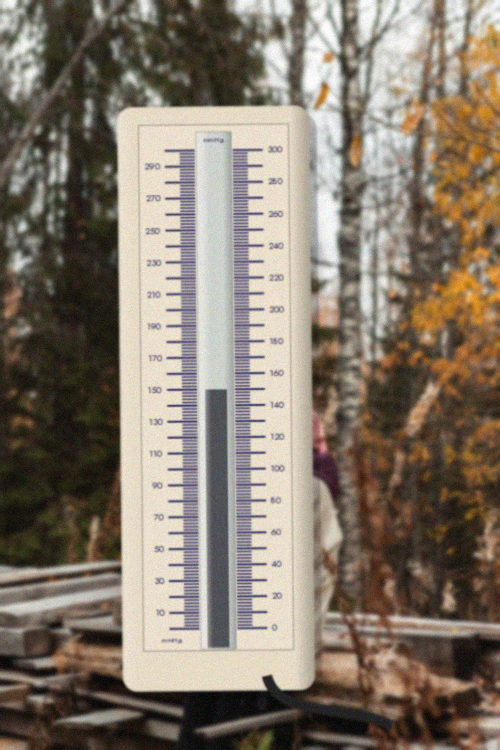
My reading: 150 (mmHg)
